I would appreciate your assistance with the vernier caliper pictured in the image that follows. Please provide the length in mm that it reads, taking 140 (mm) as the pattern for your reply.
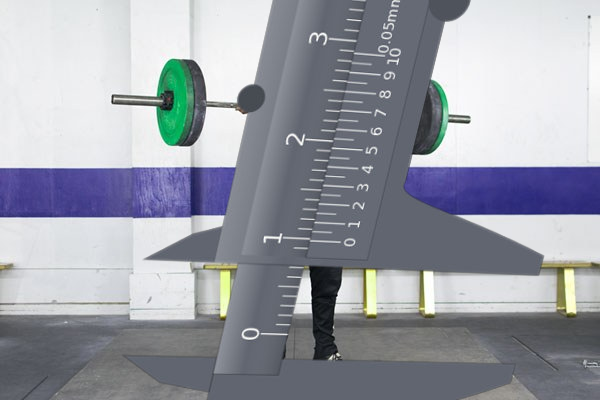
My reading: 9.8 (mm)
